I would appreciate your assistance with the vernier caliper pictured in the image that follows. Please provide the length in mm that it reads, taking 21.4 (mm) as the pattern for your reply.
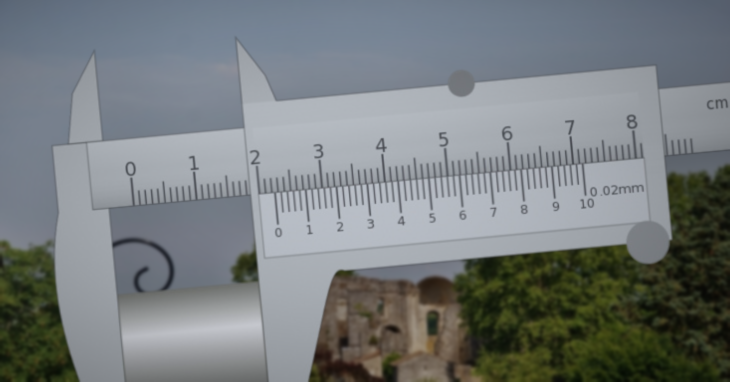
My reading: 22.5 (mm)
